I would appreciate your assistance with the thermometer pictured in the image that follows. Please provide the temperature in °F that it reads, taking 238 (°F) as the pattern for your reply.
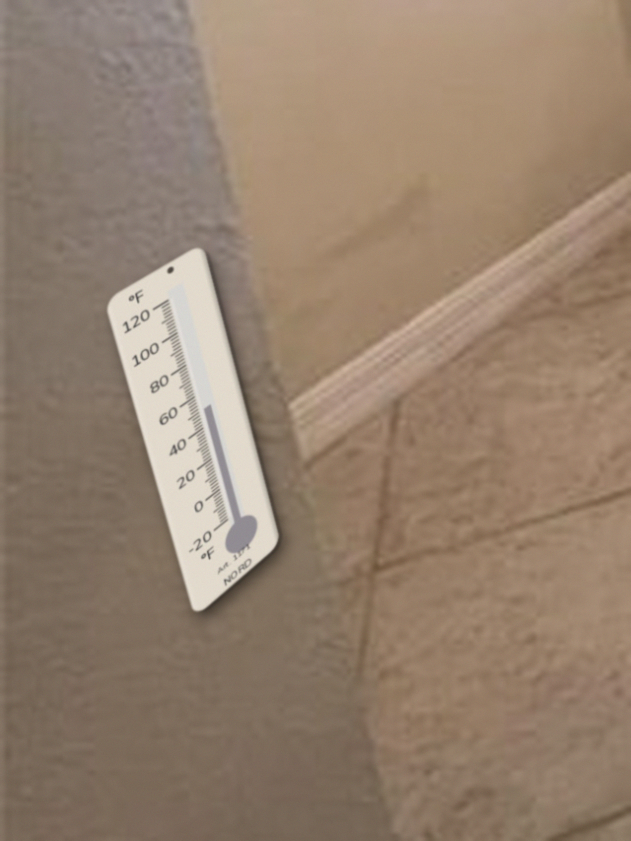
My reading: 50 (°F)
